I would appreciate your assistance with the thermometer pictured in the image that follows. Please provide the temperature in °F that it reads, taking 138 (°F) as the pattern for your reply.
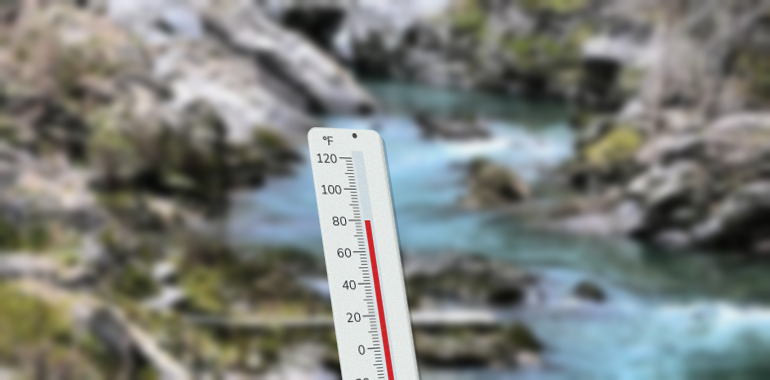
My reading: 80 (°F)
